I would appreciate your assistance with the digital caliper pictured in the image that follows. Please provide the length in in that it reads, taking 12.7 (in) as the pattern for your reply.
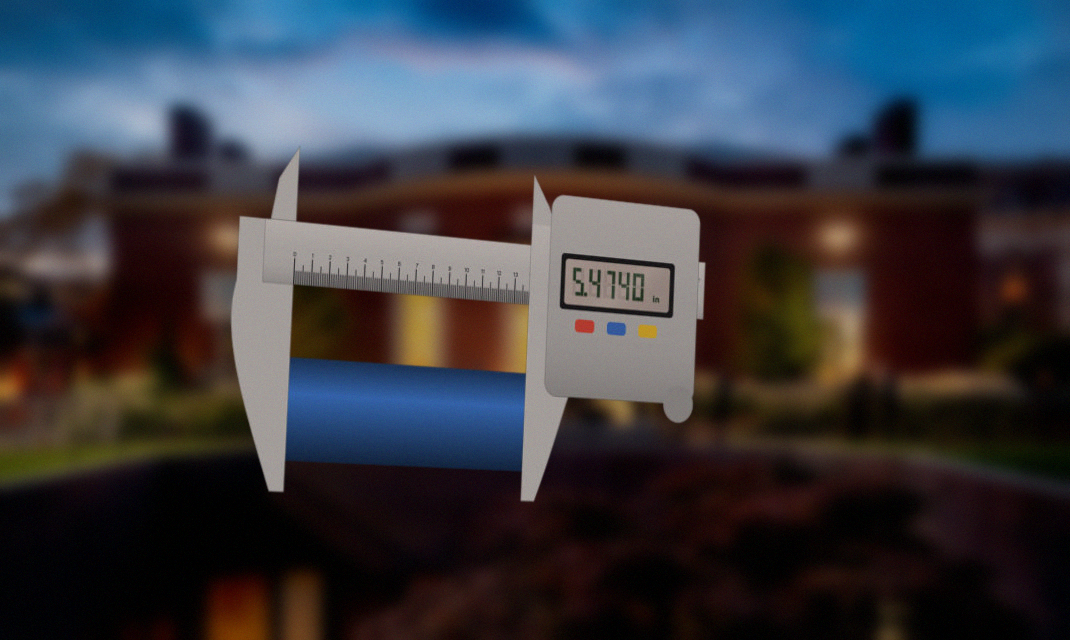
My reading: 5.4740 (in)
